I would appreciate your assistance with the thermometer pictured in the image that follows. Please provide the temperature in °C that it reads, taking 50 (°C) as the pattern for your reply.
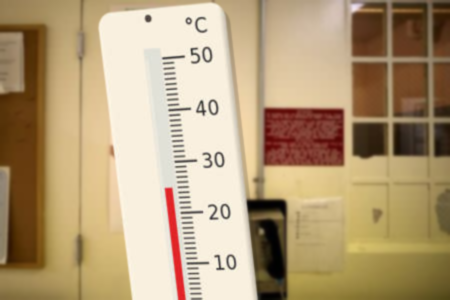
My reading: 25 (°C)
